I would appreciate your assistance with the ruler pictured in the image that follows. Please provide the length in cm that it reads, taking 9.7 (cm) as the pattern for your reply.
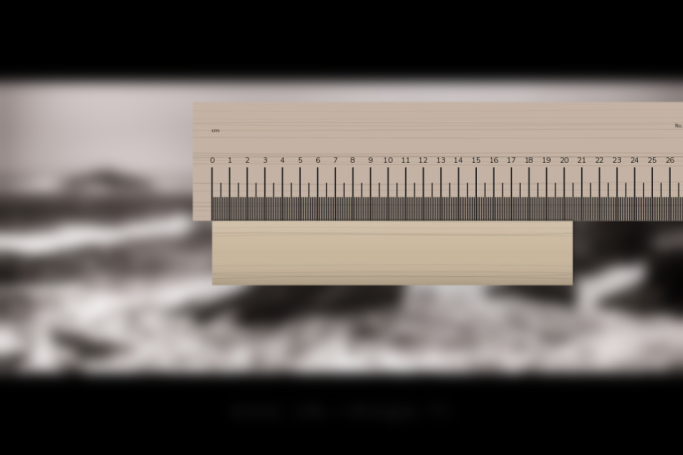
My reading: 20.5 (cm)
